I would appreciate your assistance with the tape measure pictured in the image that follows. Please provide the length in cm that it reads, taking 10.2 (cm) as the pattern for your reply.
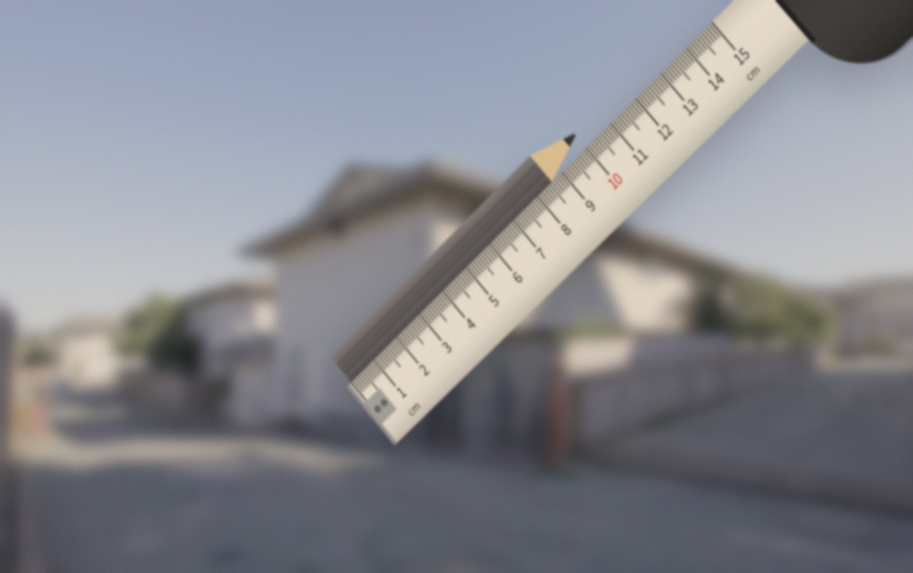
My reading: 10 (cm)
